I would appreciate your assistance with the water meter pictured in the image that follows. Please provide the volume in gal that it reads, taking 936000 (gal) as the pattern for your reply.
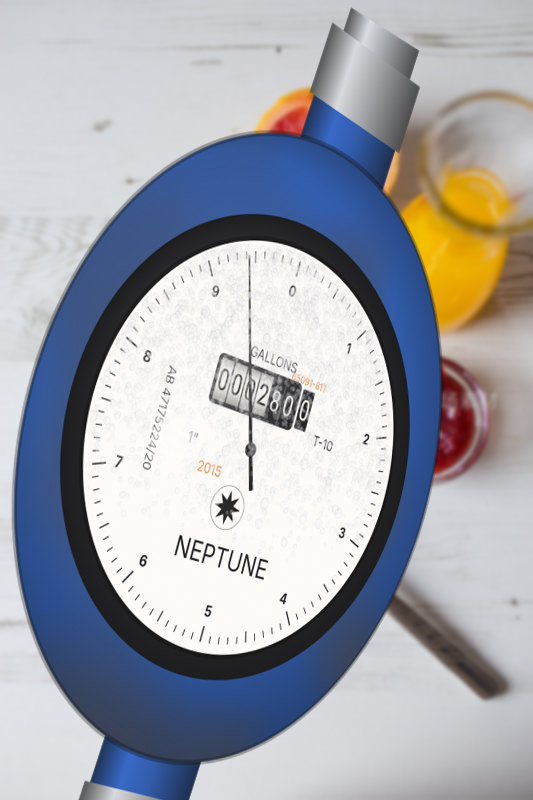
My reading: 2799.4 (gal)
